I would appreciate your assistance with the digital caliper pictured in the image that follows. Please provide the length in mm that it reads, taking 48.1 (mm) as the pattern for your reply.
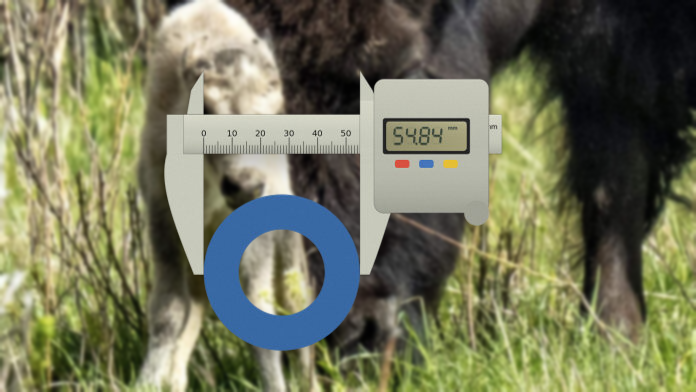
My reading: 54.84 (mm)
